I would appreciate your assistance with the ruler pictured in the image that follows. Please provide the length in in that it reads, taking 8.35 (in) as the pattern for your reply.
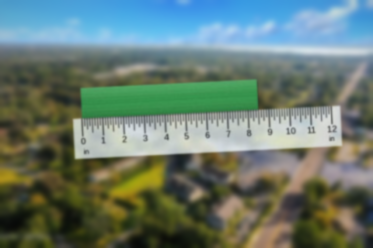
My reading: 8.5 (in)
